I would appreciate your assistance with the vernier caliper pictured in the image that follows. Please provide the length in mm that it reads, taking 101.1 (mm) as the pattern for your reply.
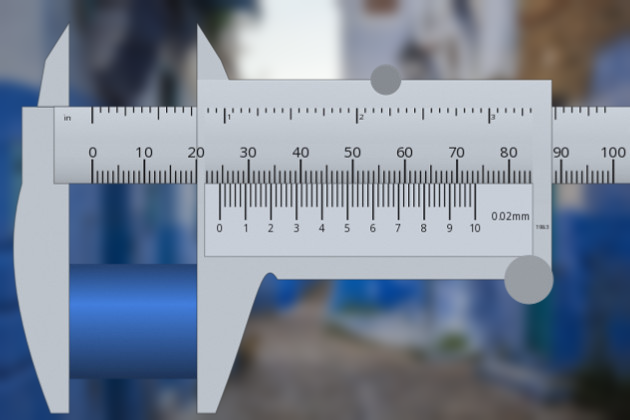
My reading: 24.5 (mm)
